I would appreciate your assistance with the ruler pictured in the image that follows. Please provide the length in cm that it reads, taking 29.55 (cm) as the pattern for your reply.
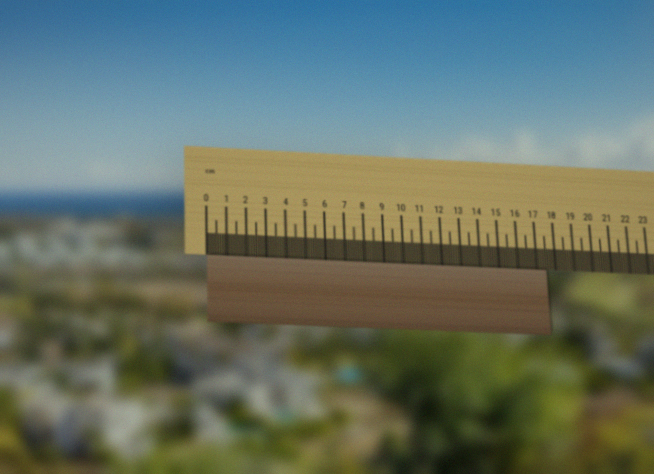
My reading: 17.5 (cm)
